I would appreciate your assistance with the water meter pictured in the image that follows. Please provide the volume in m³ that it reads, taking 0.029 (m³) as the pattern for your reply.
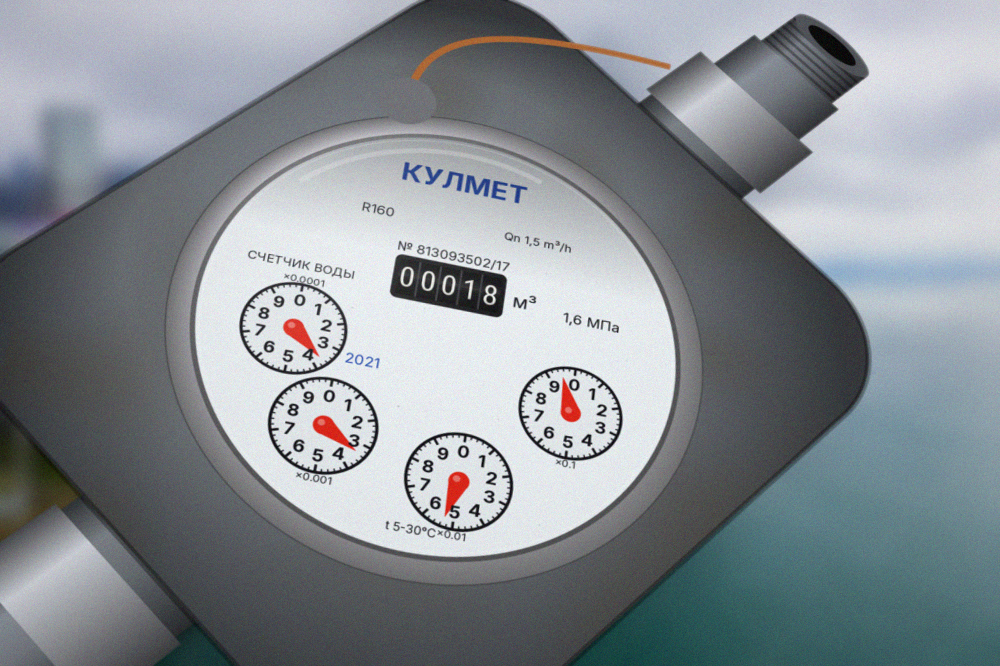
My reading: 17.9533 (m³)
